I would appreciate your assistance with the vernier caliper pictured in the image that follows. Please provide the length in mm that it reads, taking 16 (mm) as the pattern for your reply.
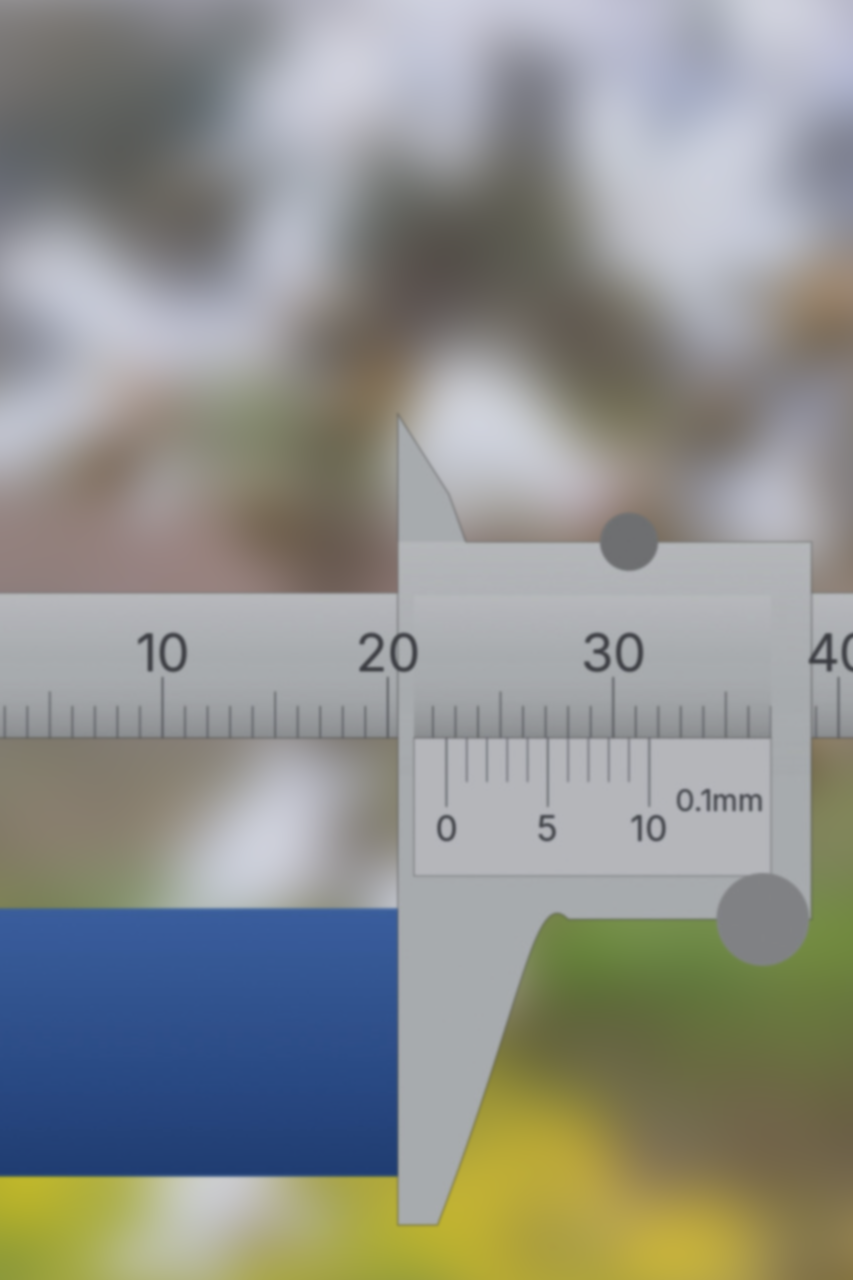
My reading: 22.6 (mm)
